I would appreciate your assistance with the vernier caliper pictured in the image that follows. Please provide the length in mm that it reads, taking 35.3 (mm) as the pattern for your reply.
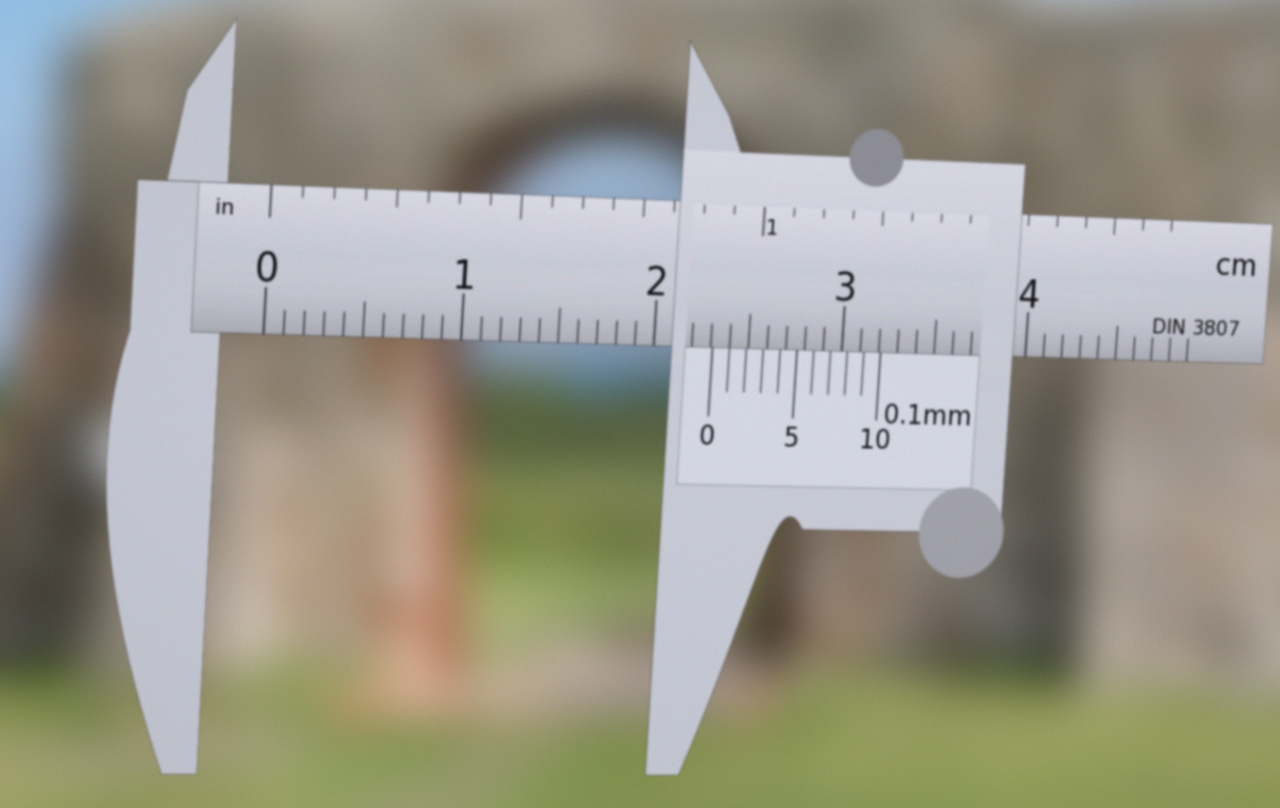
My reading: 23.1 (mm)
